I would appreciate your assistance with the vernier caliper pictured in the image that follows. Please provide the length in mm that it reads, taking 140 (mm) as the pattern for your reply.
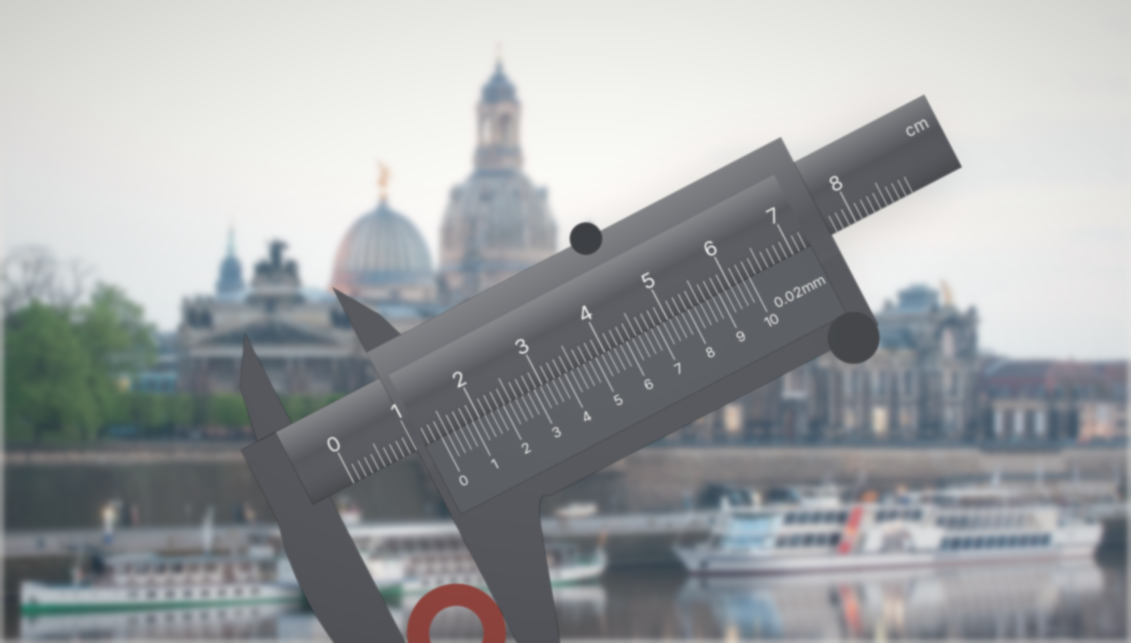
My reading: 14.0 (mm)
